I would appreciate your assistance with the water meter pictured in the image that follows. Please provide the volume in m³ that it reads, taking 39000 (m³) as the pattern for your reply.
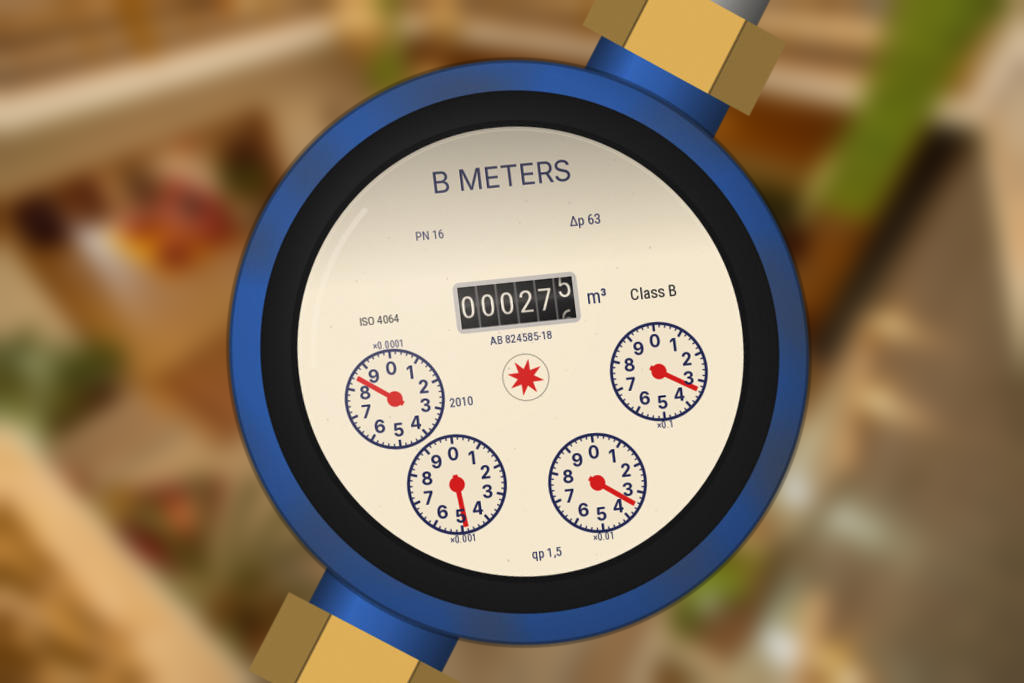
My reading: 275.3348 (m³)
